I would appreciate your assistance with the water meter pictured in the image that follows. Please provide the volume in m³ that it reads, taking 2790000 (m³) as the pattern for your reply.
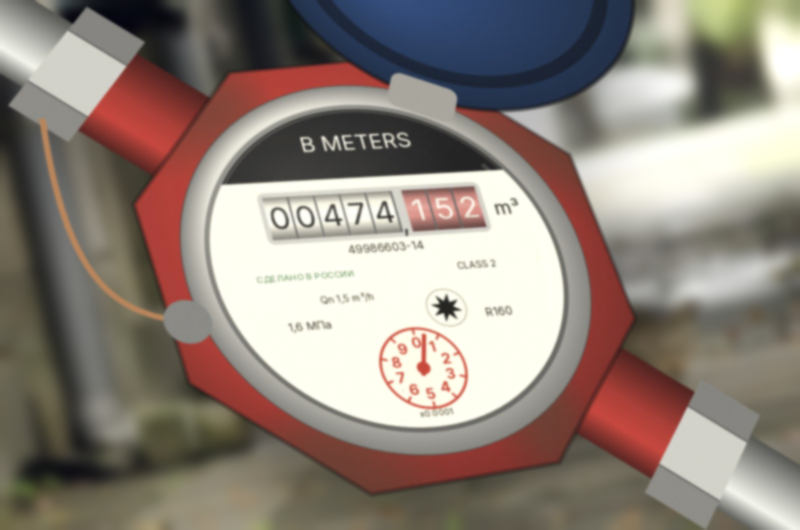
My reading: 474.1520 (m³)
